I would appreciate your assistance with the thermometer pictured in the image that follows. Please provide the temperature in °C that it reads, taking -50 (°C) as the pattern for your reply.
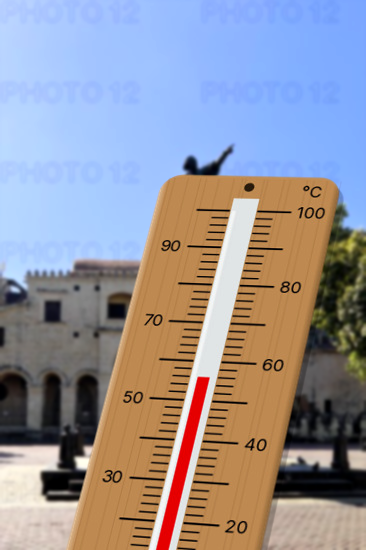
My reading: 56 (°C)
